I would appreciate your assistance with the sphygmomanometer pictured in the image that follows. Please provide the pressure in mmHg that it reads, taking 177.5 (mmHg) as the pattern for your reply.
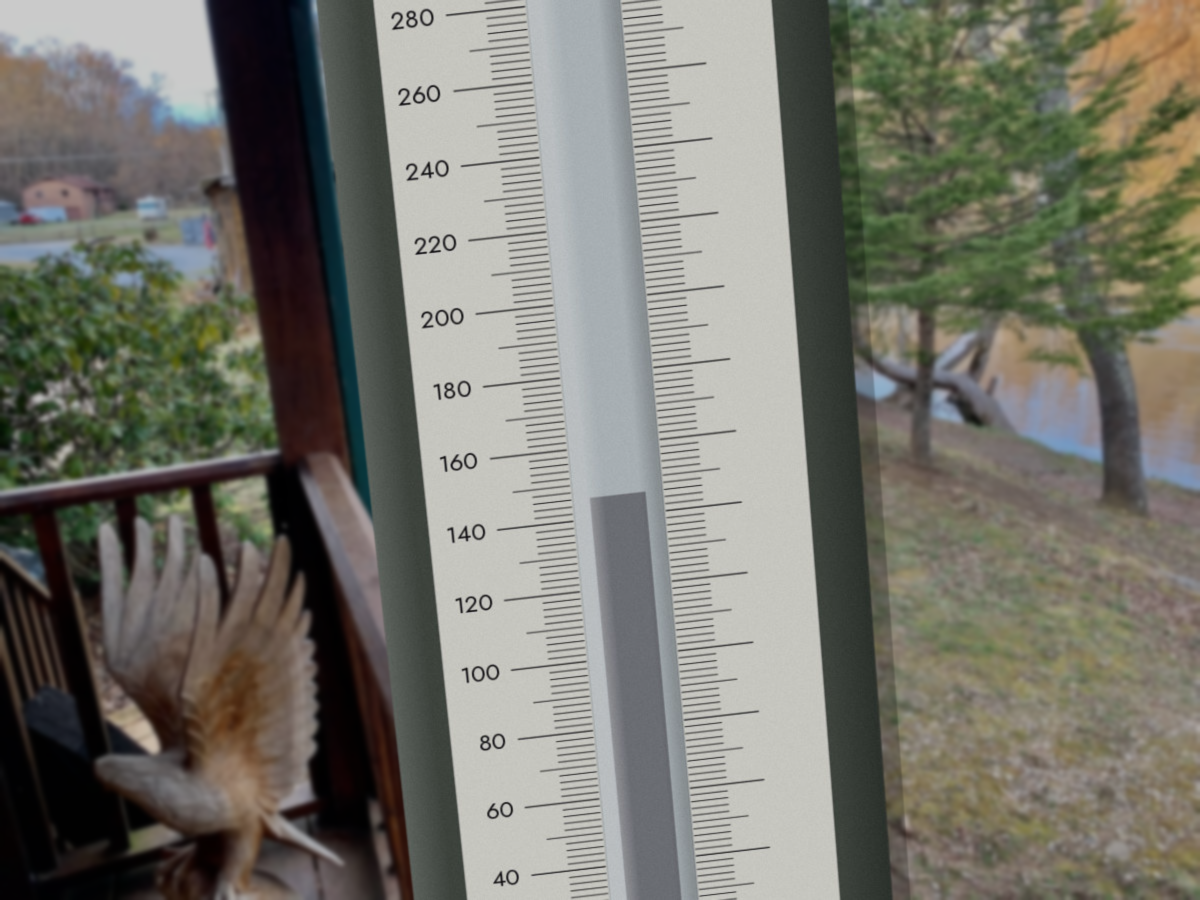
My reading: 146 (mmHg)
